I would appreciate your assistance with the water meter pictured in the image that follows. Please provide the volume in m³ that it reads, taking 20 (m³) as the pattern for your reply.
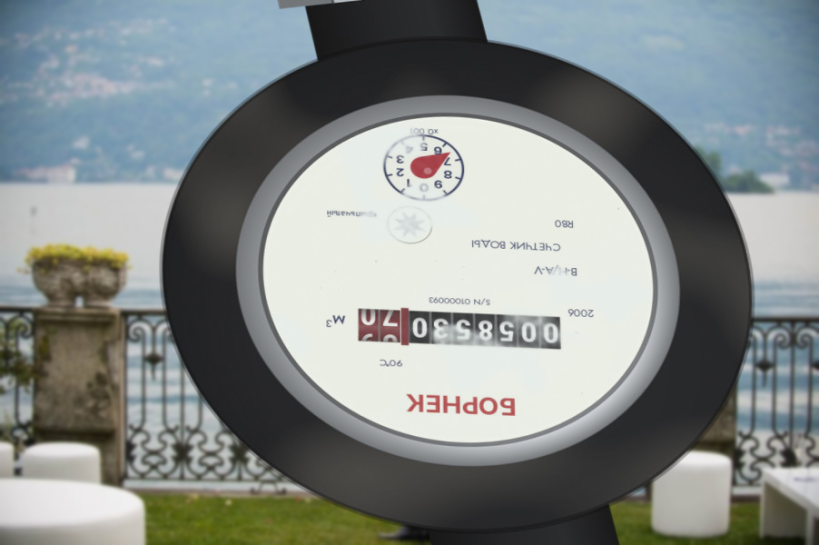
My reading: 58530.696 (m³)
